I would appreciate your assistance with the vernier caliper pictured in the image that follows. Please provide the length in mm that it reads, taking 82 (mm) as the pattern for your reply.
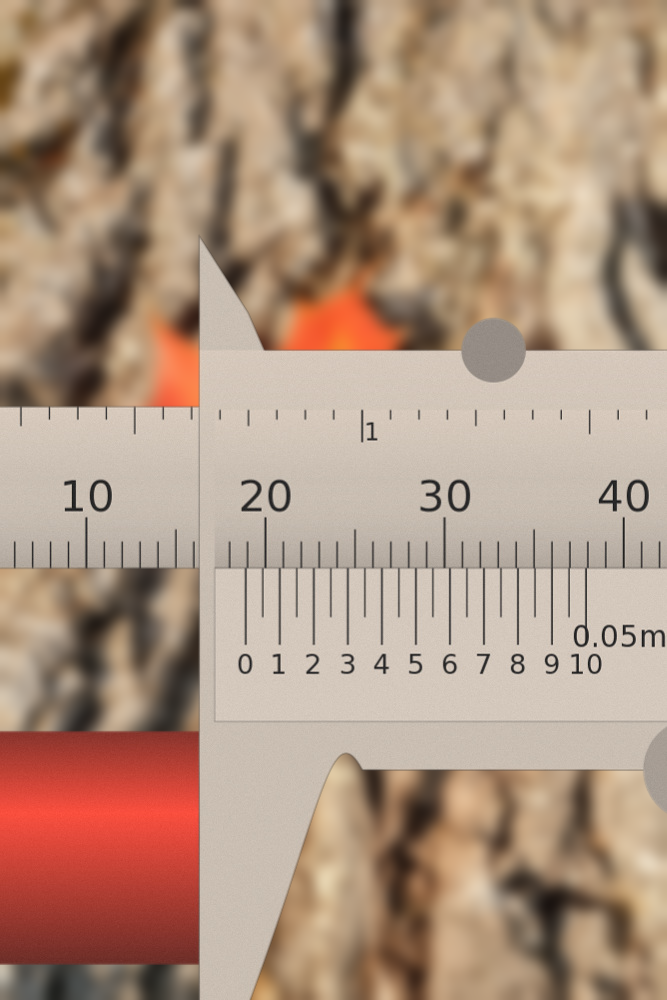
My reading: 18.9 (mm)
